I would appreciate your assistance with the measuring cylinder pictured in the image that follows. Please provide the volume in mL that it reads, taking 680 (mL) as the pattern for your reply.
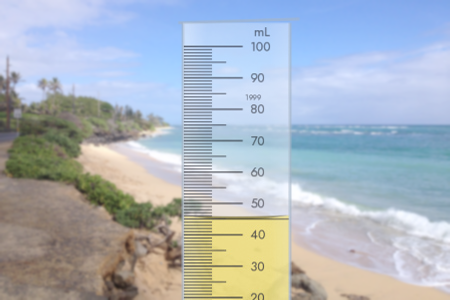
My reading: 45 (mL)
